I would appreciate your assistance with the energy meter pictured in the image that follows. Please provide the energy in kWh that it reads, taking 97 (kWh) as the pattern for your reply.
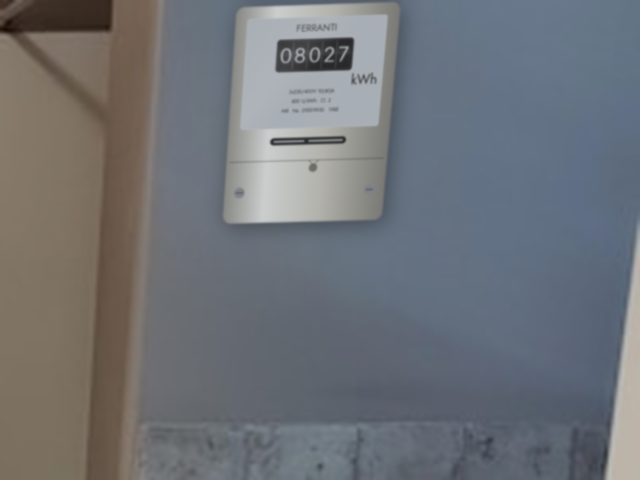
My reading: 8027 (kWh)
